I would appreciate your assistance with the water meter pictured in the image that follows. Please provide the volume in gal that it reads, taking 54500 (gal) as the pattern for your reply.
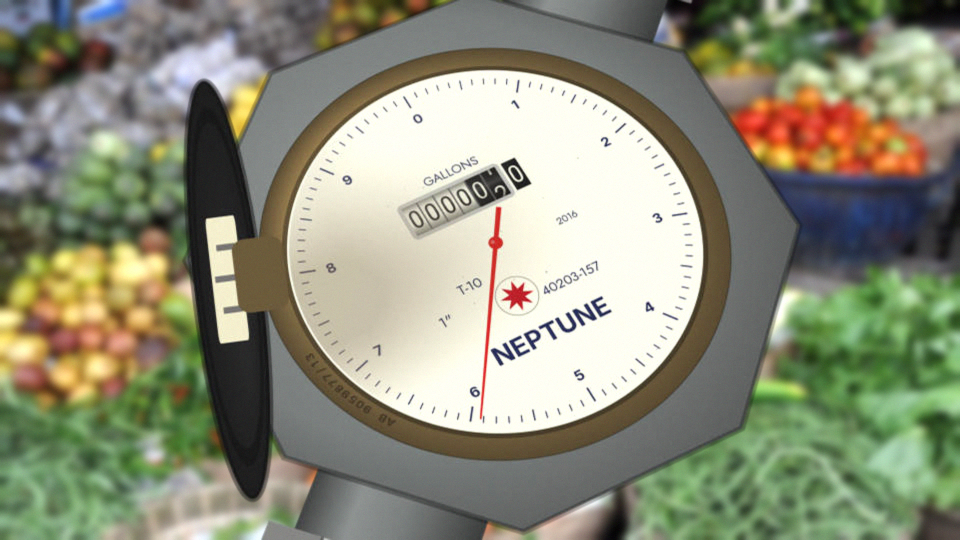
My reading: 15.9 (gal)
